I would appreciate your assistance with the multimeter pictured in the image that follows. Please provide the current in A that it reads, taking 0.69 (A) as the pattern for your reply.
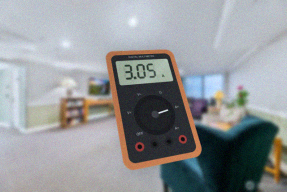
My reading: 3.05 (A)
